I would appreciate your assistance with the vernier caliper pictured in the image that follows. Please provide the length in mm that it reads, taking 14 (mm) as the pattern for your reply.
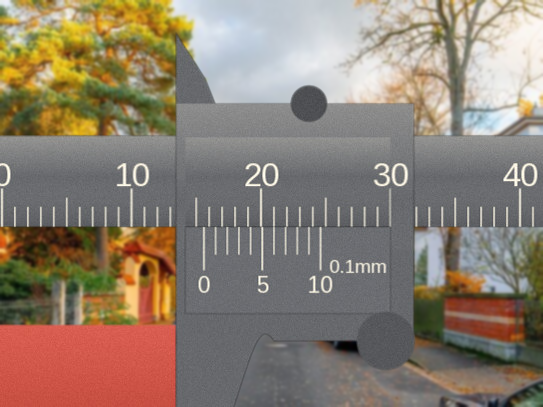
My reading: 15.6 (mm)
